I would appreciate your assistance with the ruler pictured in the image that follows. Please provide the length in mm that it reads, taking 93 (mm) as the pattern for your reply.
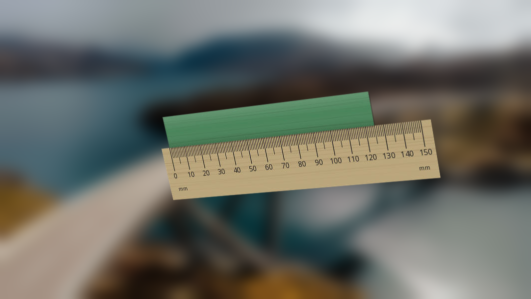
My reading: 125 (mm)
